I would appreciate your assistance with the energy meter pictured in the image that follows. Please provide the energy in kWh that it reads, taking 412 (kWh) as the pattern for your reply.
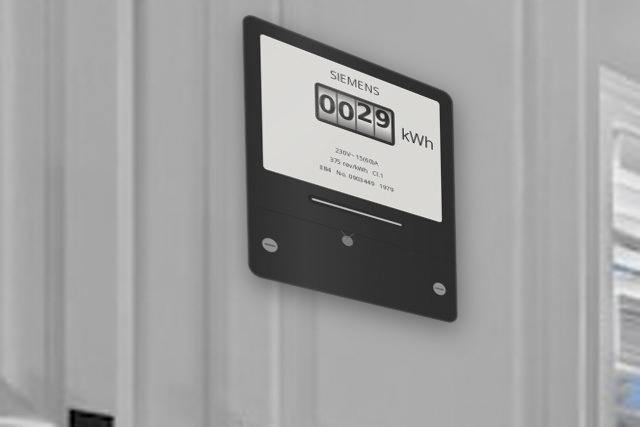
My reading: 29 (kWh)
